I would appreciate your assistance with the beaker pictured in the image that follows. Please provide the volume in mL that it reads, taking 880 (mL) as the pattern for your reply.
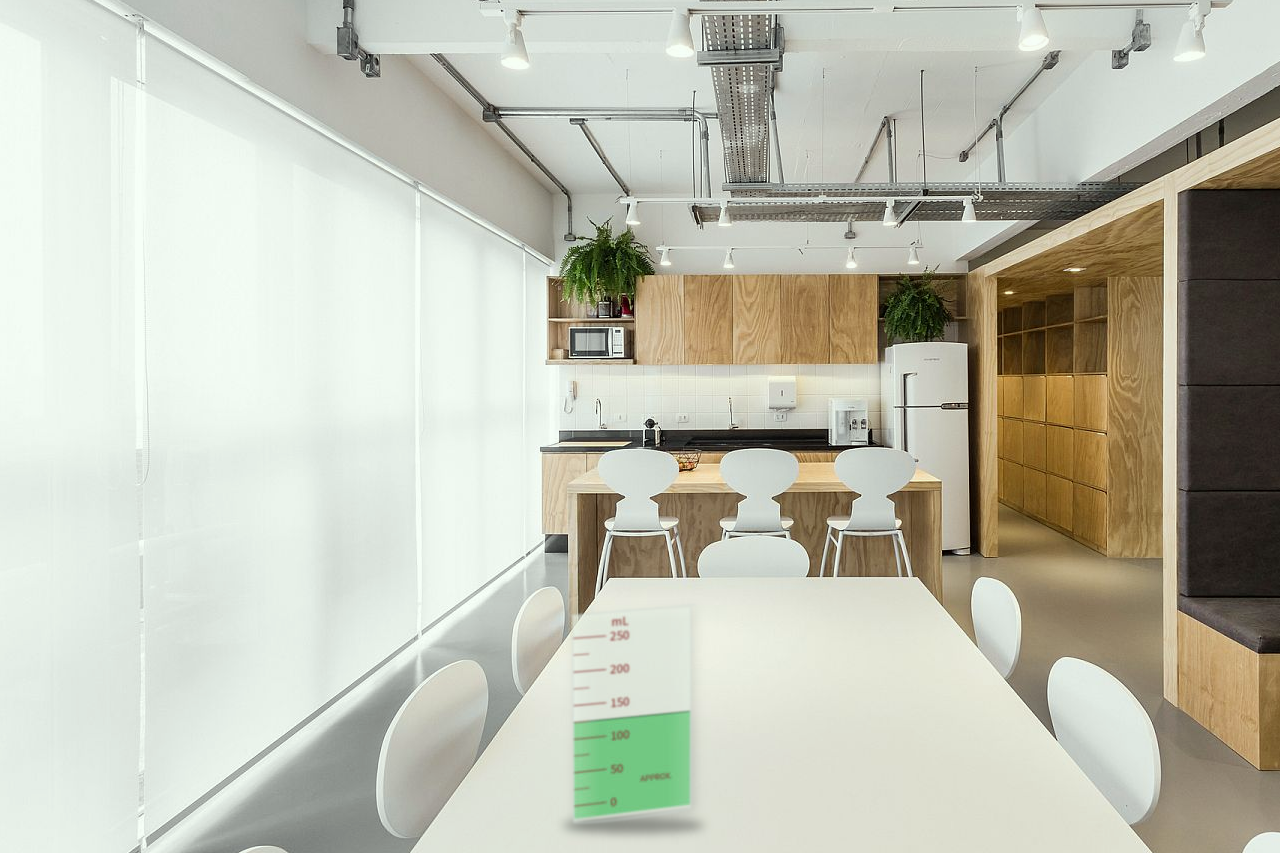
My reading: 125 (mL)
